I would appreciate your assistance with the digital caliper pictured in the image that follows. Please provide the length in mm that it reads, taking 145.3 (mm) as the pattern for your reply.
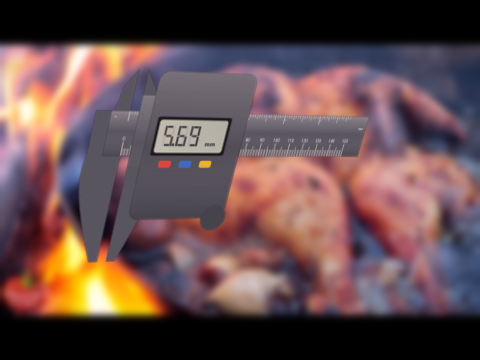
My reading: 5.69 (mm)
